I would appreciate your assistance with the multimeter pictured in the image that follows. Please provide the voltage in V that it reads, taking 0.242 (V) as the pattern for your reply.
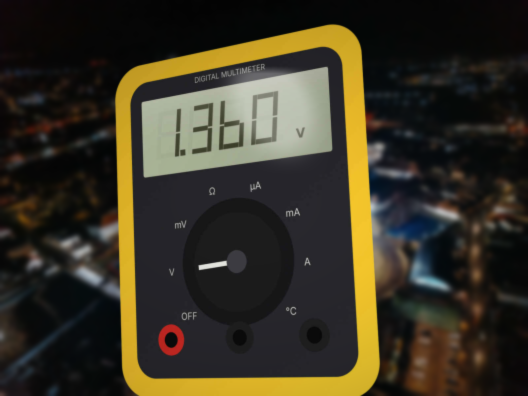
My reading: 1.360 (V)
